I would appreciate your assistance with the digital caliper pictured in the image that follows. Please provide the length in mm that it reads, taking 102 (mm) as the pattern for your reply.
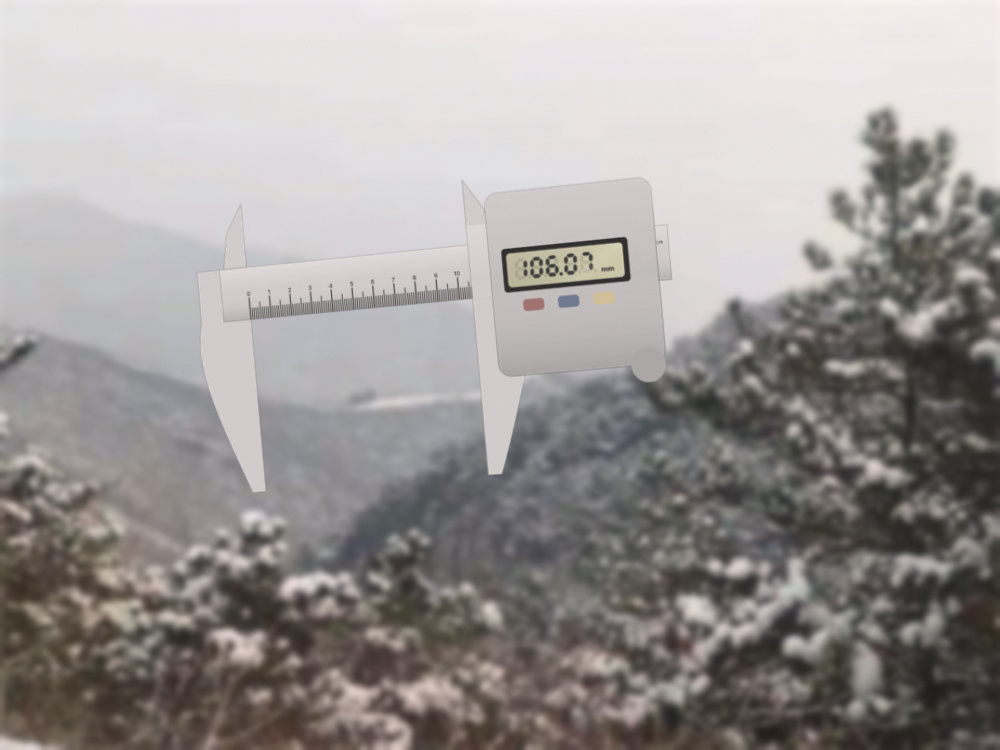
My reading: 106.07 (mm)
